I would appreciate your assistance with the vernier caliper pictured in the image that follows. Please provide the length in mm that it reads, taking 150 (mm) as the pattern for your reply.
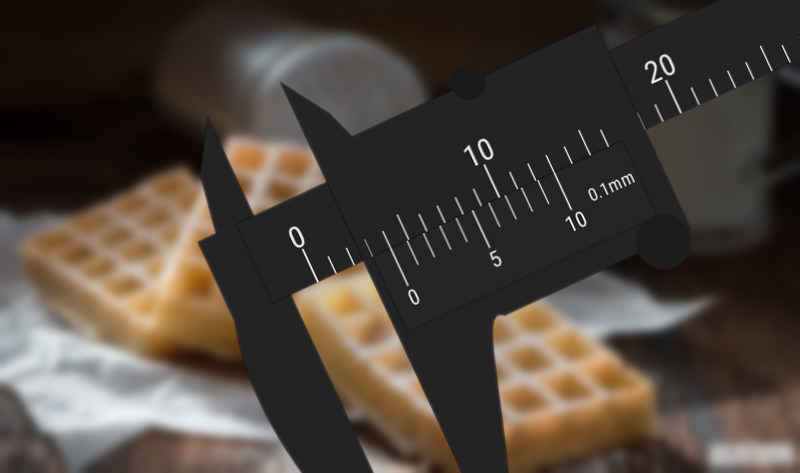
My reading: 4.0 (mm)
